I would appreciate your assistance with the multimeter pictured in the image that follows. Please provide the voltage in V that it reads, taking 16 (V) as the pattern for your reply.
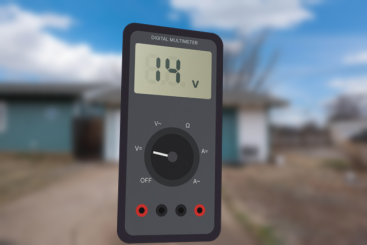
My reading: 14 (V)
